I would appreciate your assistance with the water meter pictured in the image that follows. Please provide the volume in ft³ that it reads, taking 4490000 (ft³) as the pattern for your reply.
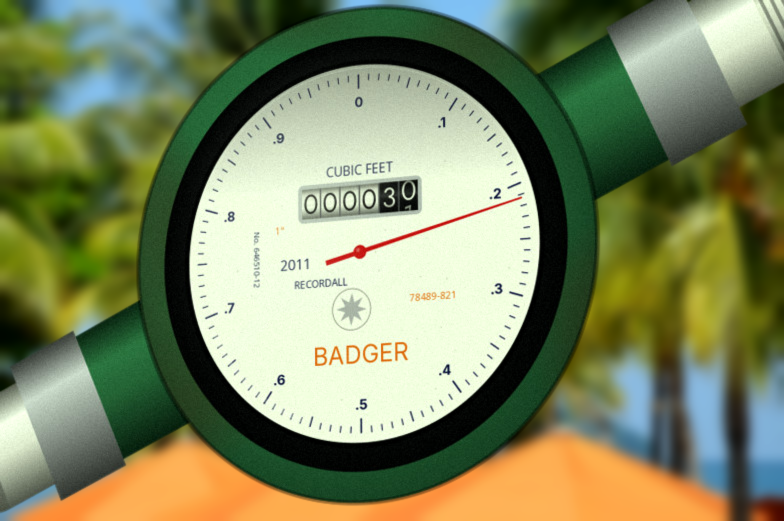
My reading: 30.21 (ft³)
